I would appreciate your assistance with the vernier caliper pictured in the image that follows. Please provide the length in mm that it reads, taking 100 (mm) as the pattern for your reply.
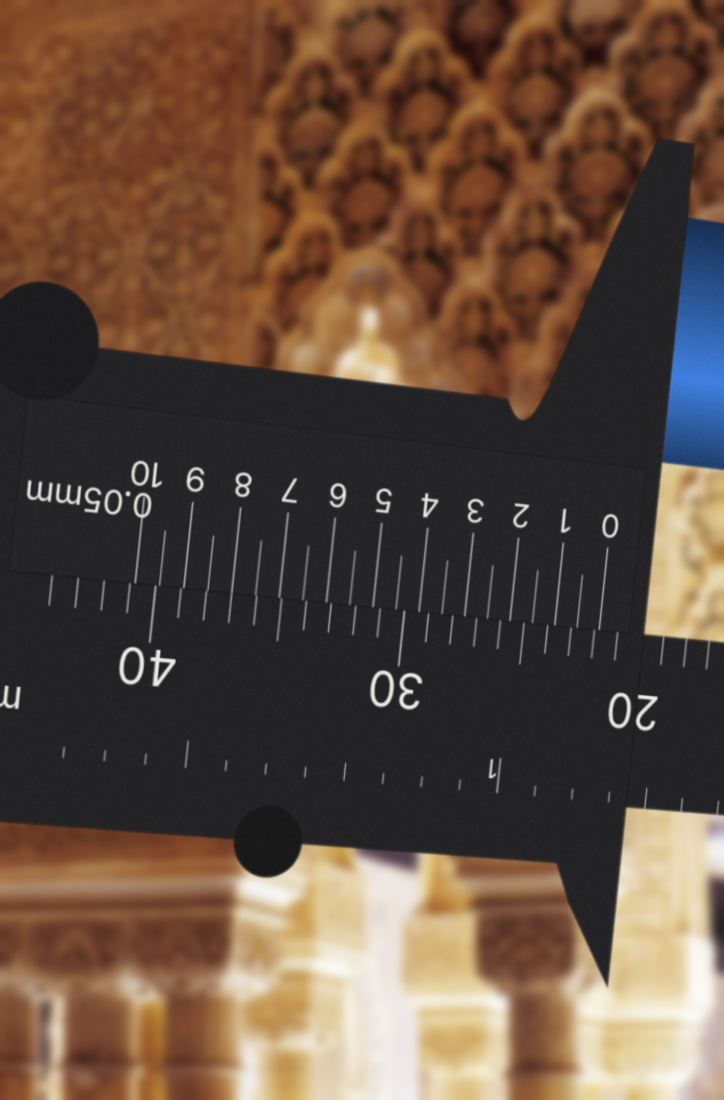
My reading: 21.8 (mm)
